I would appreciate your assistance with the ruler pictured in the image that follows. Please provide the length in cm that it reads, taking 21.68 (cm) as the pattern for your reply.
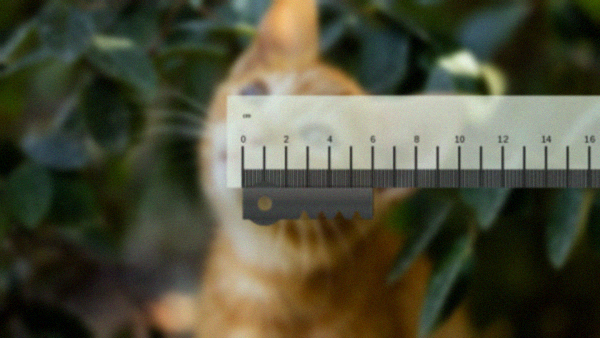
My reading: 6 (cm)
